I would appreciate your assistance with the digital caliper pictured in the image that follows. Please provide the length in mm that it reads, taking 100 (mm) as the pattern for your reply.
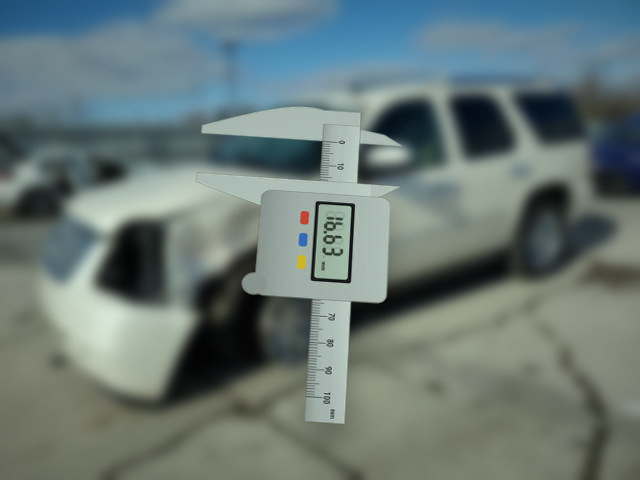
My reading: 16.63 (mm)
